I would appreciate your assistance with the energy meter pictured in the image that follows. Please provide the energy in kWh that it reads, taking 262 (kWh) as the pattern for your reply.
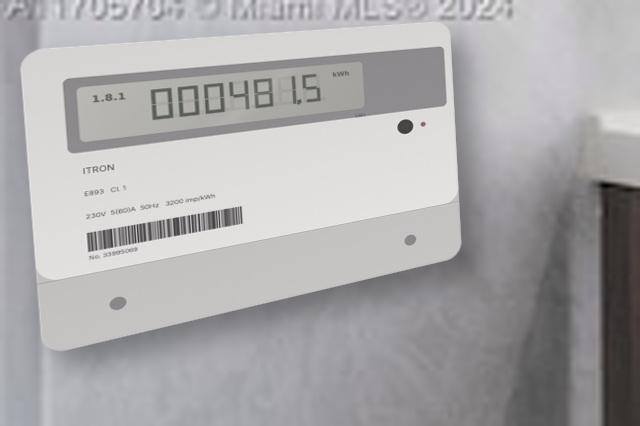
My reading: 481.5 (kWh)
